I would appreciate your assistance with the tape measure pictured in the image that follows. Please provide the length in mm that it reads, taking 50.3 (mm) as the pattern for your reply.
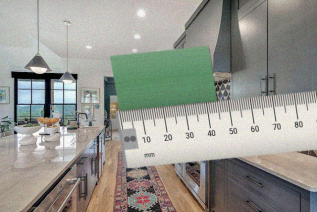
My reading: 45 (mm)
